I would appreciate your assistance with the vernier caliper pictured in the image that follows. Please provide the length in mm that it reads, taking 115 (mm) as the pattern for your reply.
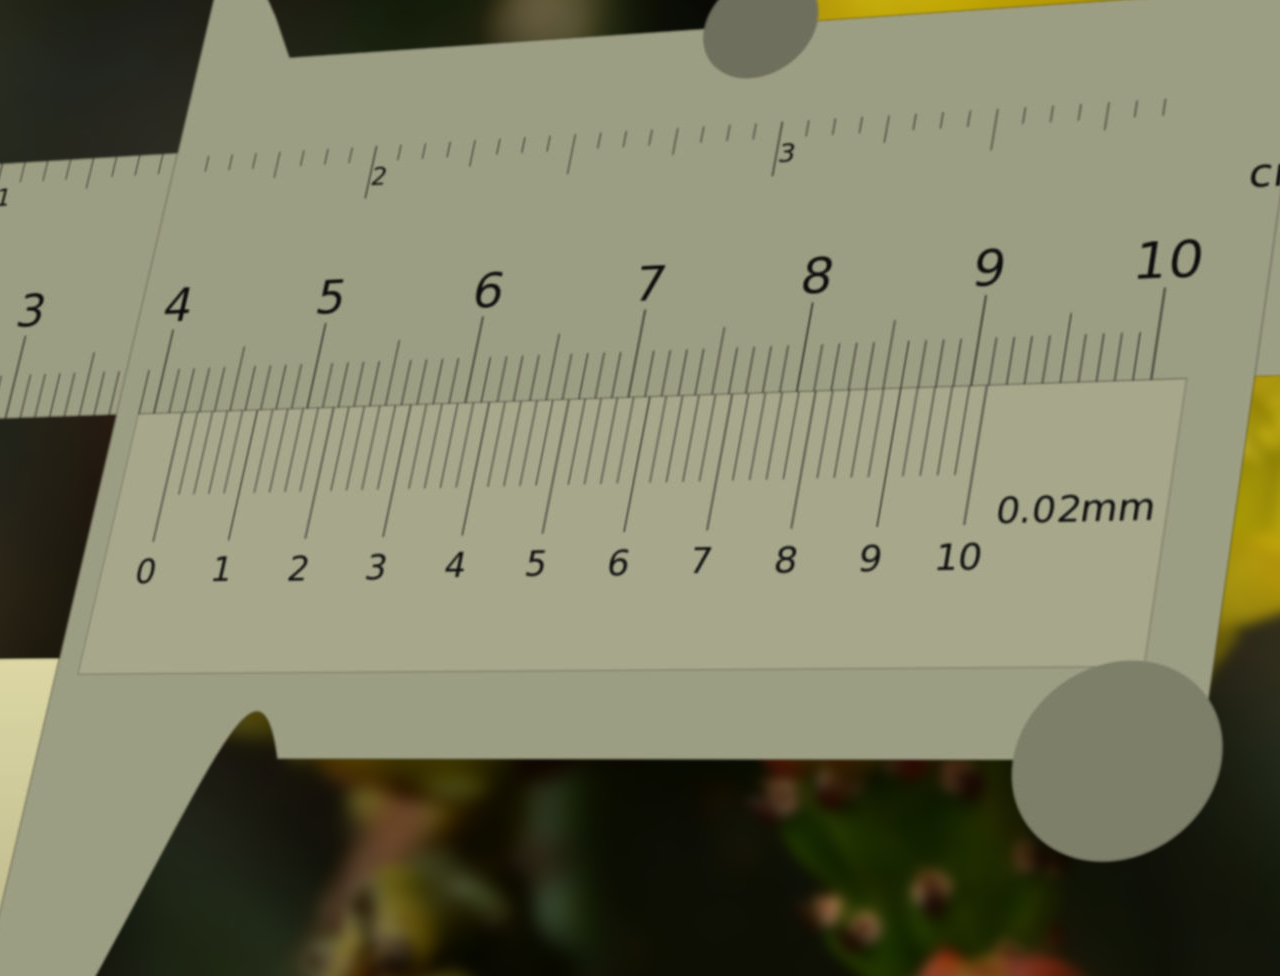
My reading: 41.9 (mm)
